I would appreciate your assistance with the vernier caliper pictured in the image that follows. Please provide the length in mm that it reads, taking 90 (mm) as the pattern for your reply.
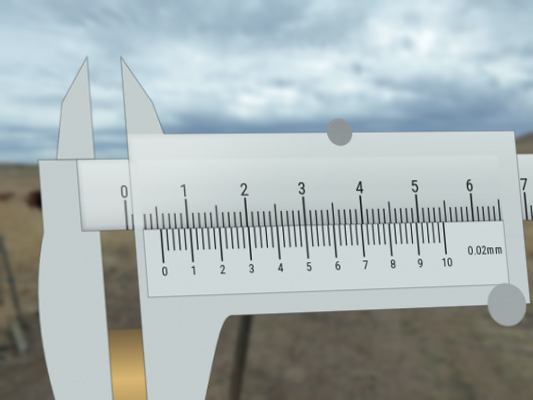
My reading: 5.5 (mm)
